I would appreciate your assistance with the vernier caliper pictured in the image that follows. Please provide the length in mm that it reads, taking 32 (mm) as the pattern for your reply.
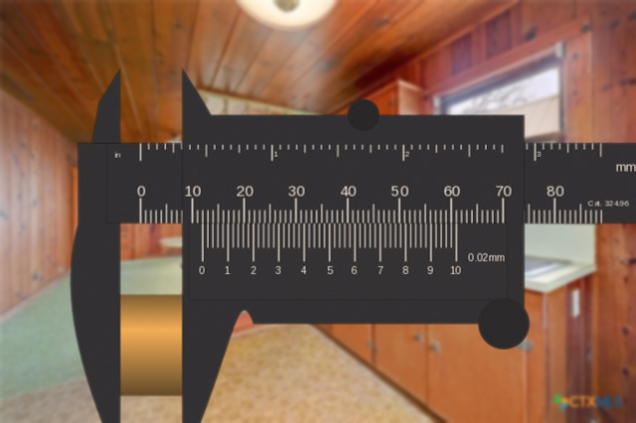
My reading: 12.0 (mm)
